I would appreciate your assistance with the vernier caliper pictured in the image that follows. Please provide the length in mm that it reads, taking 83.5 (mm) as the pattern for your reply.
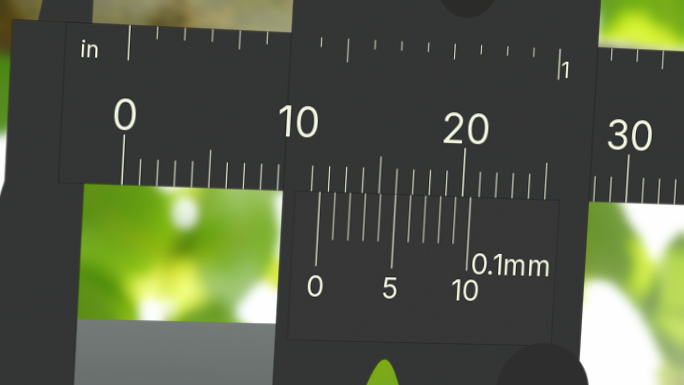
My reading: 11.5 (mm)
